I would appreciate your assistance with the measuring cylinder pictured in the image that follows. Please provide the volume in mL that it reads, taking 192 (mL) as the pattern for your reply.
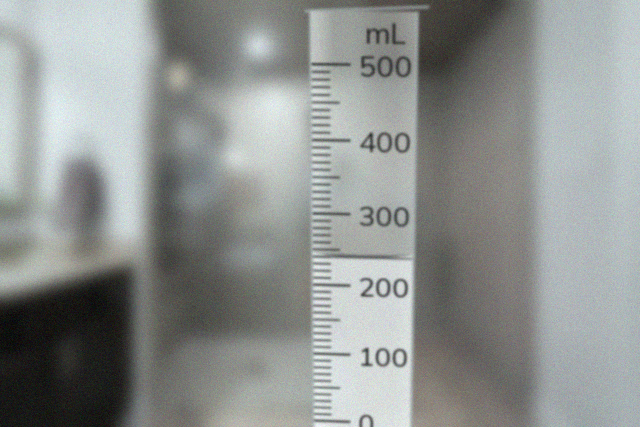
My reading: 240 (mL)
